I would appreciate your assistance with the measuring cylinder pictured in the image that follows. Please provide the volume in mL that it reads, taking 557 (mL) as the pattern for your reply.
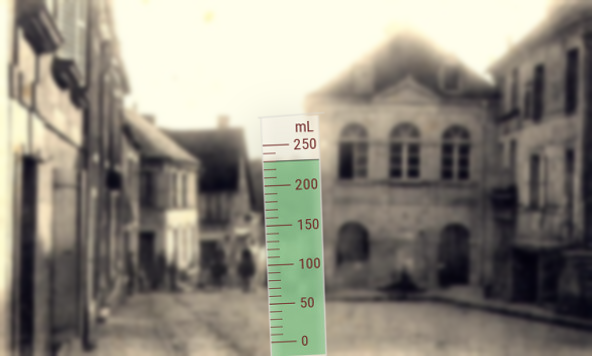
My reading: 230 (mL)
